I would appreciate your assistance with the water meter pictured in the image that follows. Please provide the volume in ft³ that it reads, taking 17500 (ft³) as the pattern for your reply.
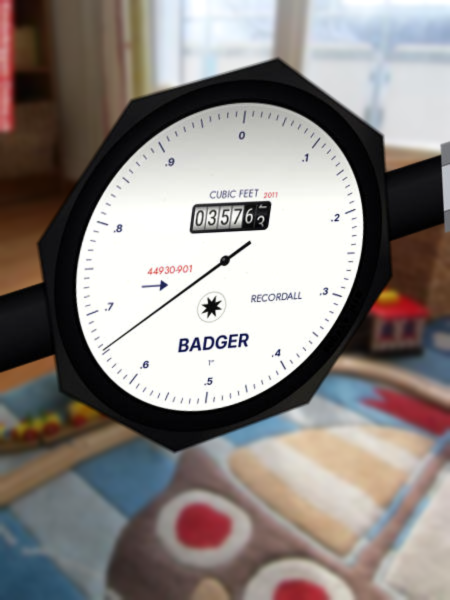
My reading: 35762.65 (ft³)
